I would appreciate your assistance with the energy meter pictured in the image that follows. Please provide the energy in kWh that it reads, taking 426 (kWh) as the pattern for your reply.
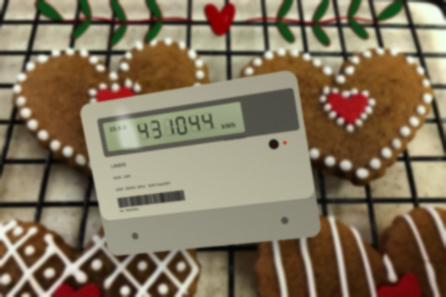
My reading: 431044 (kWh)
